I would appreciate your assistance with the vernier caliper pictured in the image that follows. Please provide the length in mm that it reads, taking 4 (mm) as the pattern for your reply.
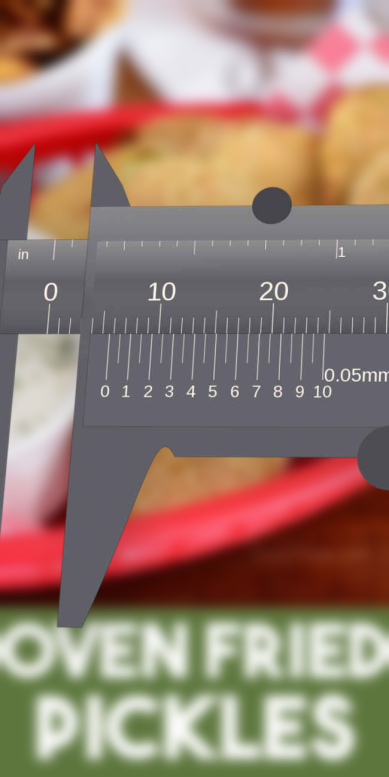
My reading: 5.6 (mm)
